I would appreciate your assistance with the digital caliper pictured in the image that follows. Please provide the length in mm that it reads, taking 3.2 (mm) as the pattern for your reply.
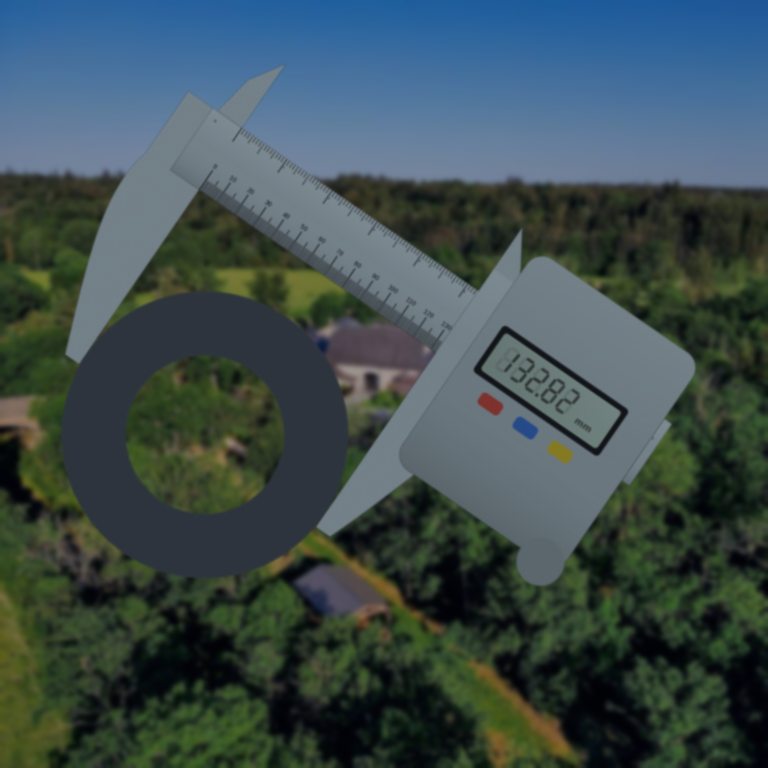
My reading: 132.82 (mm)
